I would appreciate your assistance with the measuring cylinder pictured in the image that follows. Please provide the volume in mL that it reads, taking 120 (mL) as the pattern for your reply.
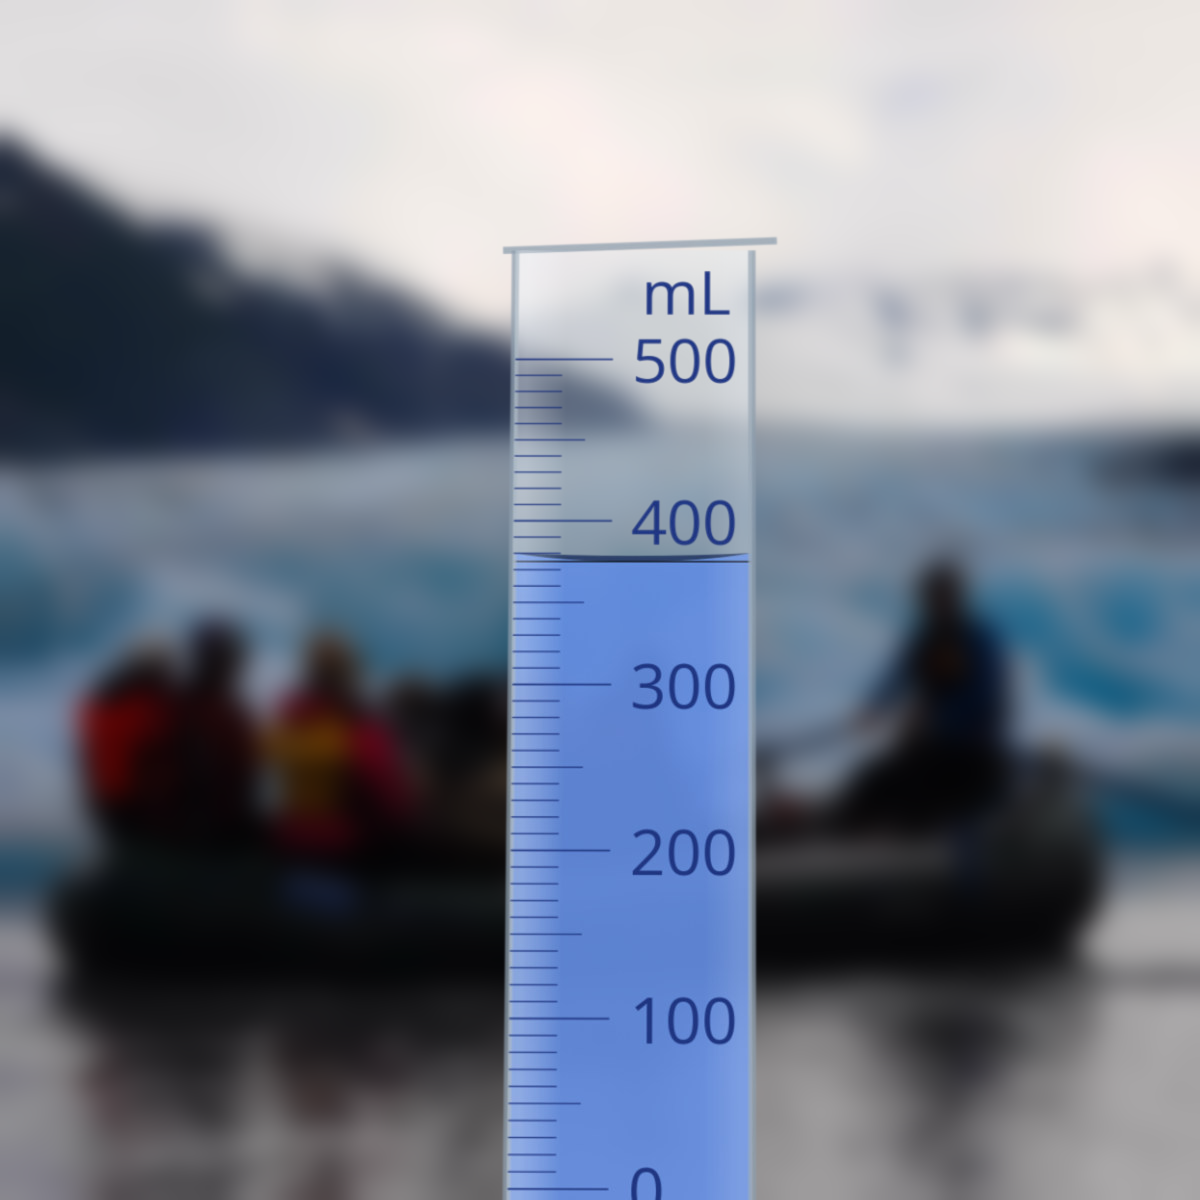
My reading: 375 (mL)
